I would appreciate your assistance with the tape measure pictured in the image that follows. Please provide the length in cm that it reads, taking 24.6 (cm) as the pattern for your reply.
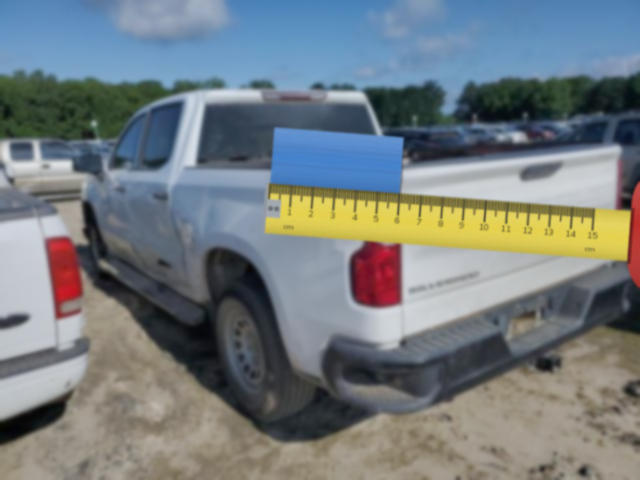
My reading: 6 (cm)
